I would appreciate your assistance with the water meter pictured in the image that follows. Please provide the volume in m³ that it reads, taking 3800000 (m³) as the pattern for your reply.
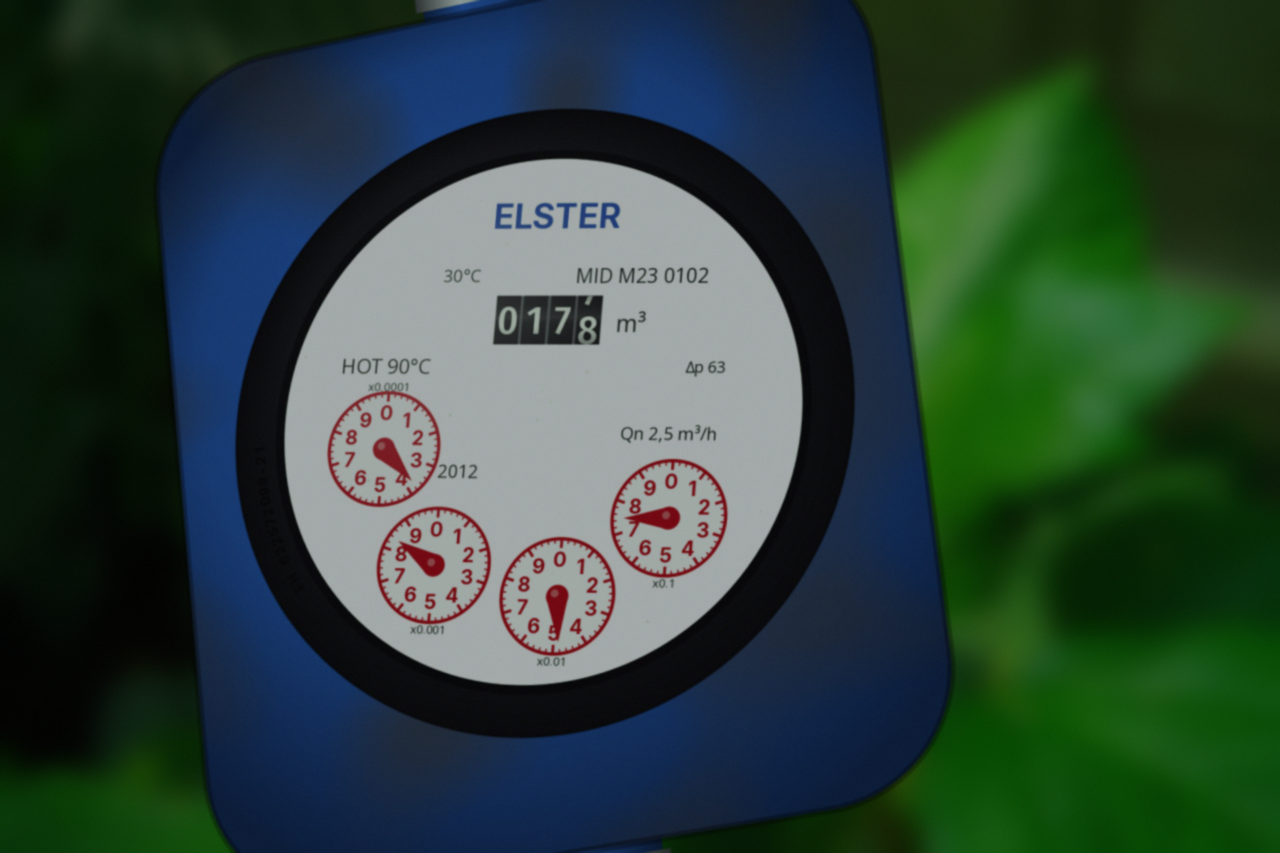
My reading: 177.7483 (m³)
